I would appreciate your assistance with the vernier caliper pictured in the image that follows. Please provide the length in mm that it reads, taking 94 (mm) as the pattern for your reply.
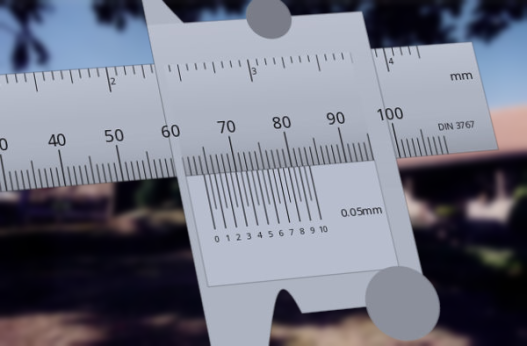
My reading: 64.2 (mm)
